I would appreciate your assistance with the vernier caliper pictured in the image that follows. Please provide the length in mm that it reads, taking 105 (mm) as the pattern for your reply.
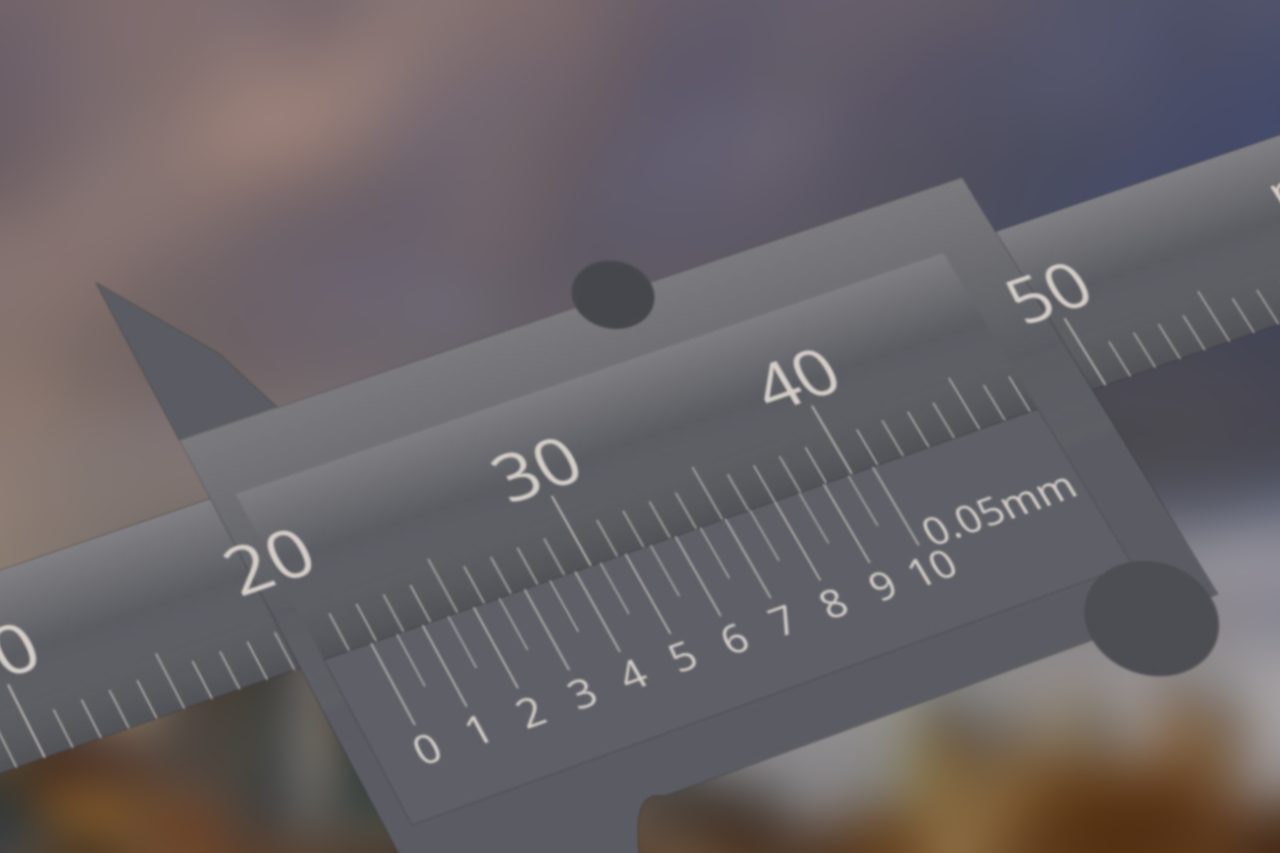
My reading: 21.8 (mm)
